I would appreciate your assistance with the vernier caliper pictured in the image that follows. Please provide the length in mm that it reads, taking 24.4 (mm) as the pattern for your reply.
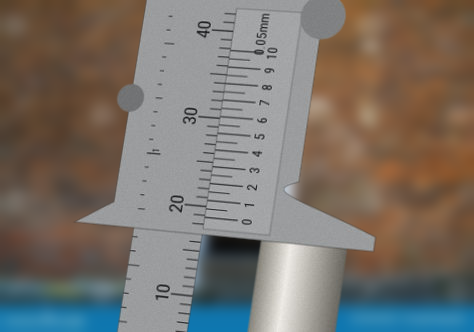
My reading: 18.8 (mm)
